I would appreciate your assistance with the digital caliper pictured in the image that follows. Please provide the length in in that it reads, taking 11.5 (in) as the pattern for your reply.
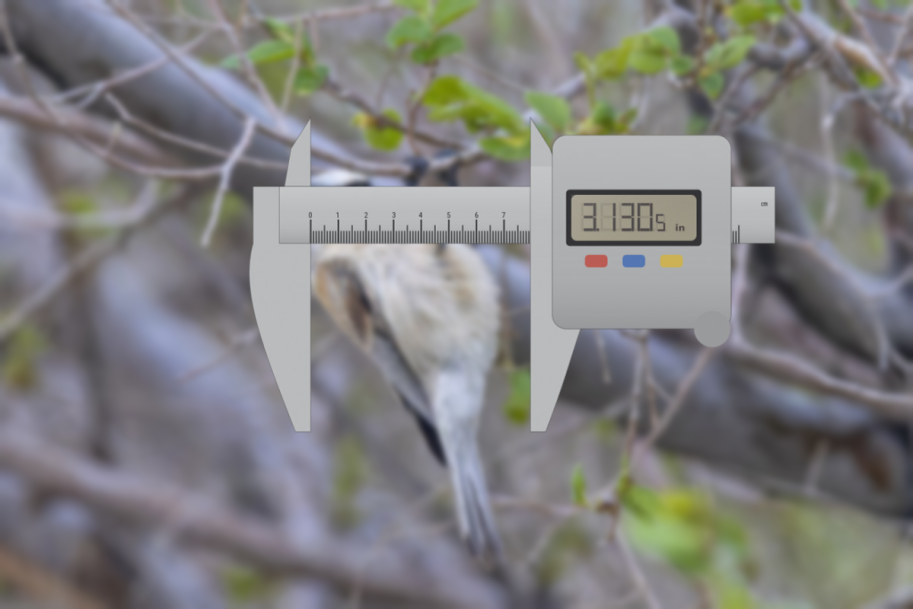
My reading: 3.1305 (in)
